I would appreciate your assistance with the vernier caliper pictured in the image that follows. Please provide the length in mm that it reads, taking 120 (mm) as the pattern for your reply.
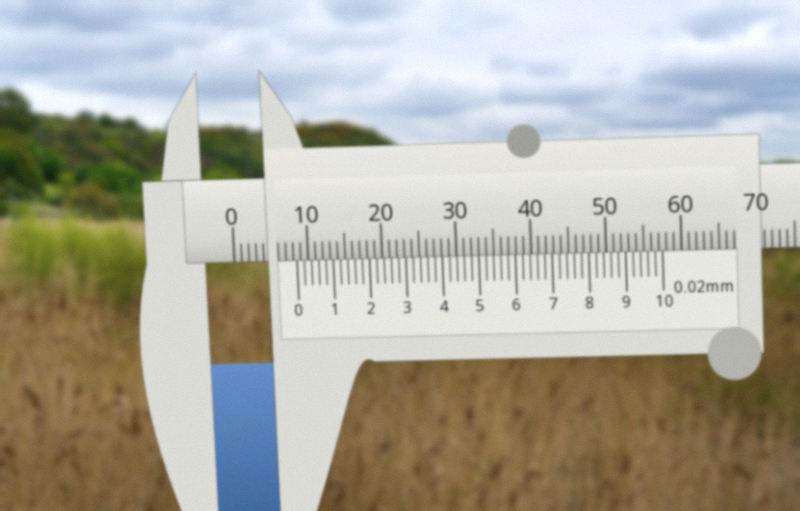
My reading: 8.5 (mm)
